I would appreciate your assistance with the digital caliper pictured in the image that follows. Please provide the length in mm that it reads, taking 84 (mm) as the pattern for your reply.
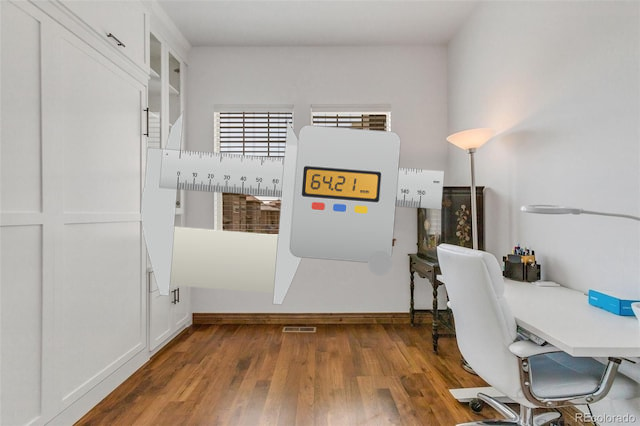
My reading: 64.21 (mm)
